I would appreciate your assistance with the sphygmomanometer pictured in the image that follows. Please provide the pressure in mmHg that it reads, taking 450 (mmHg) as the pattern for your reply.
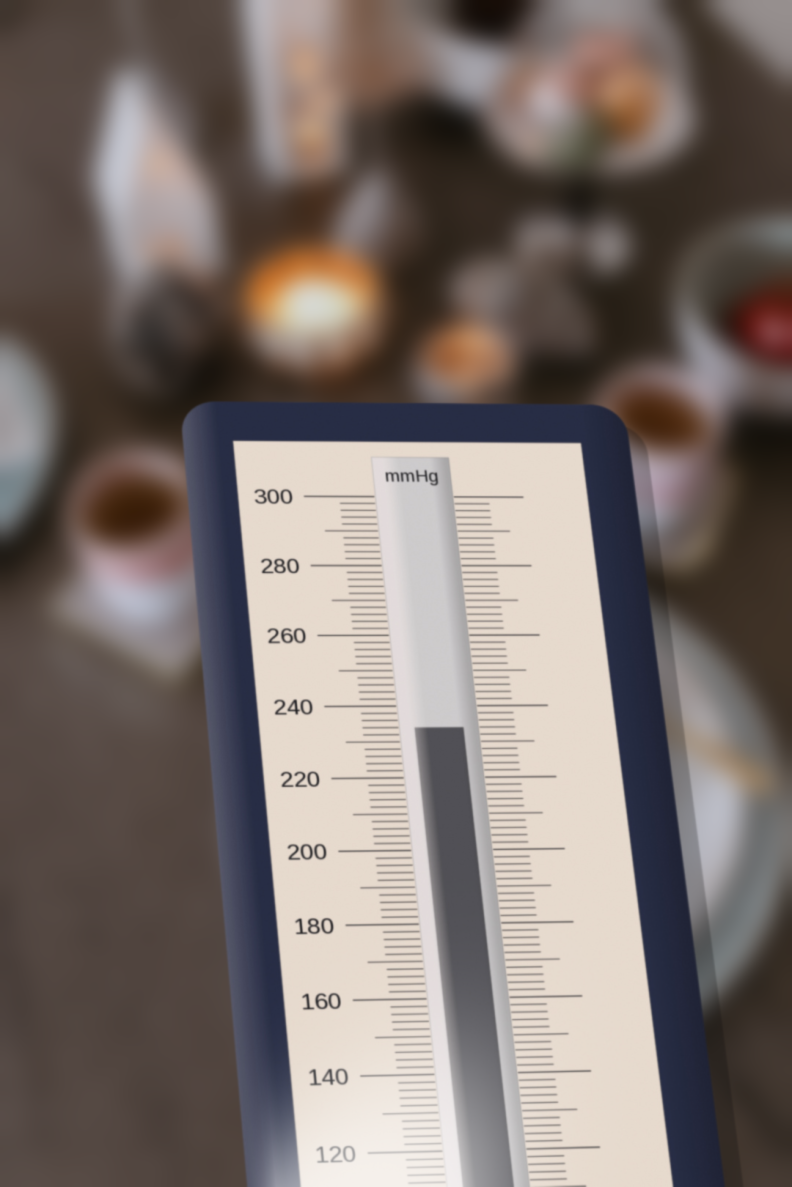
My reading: 234 (mmHg)
